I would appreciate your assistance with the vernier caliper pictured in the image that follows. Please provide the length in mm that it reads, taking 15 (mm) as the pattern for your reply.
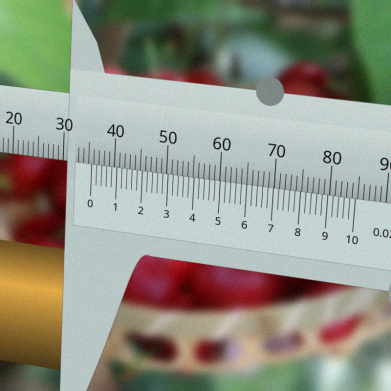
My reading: 35.6 (mm)
